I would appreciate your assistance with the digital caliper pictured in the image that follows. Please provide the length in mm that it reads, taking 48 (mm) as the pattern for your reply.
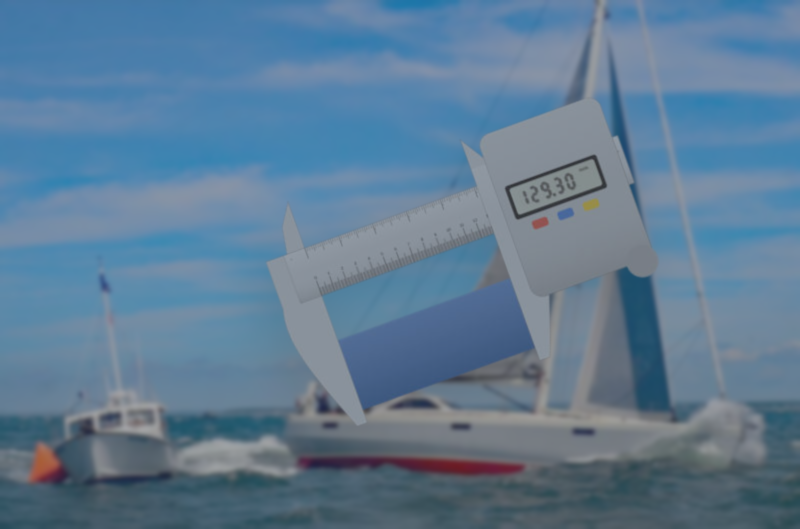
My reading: 129.30 (mm)
